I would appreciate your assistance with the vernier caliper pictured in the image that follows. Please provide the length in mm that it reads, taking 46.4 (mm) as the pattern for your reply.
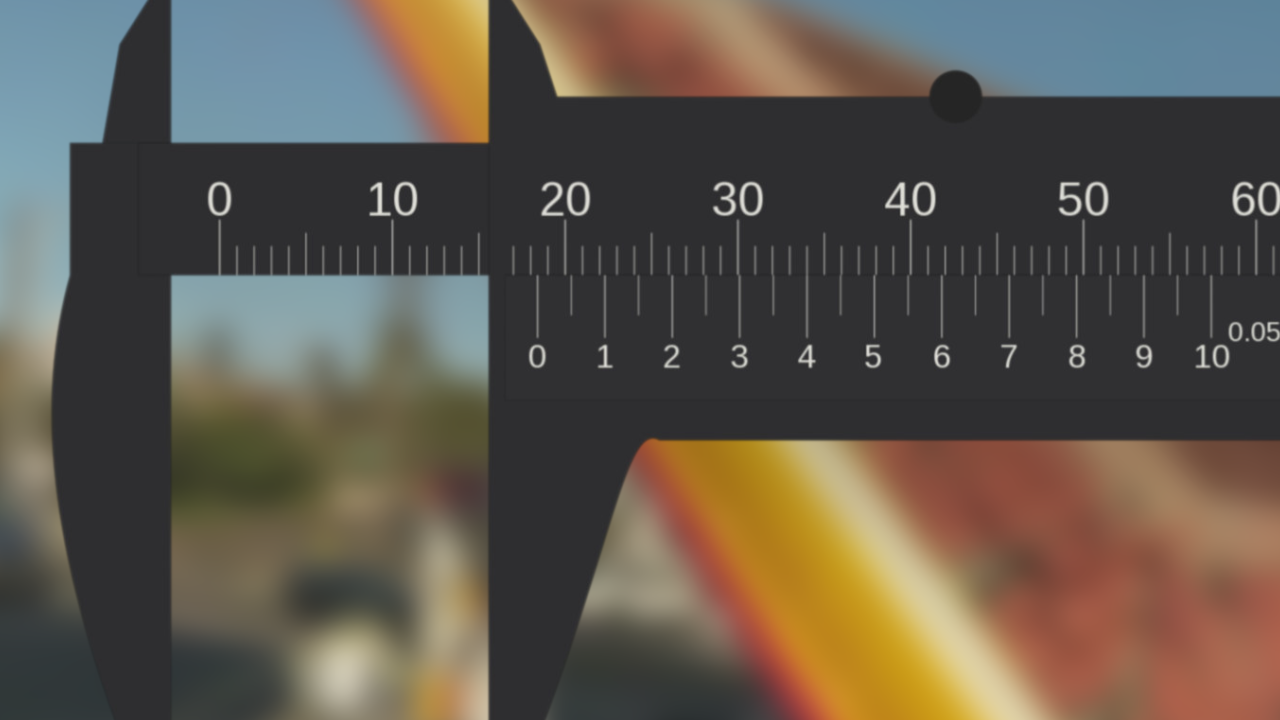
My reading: 18.4 (mm)
